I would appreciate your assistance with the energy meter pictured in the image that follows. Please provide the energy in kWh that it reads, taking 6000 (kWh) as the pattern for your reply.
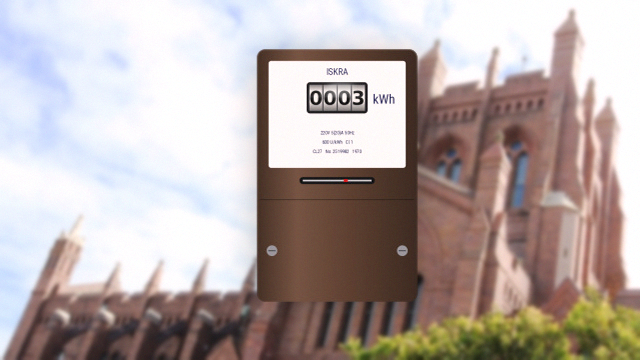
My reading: 3 (kWh)
